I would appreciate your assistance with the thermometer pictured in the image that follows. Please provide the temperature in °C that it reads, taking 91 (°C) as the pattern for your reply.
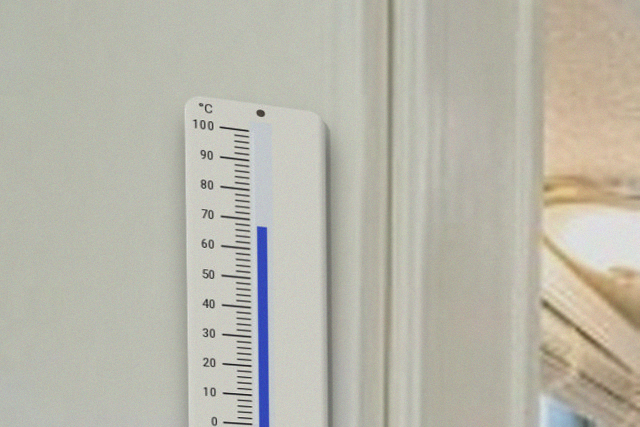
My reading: 68 (°C)
